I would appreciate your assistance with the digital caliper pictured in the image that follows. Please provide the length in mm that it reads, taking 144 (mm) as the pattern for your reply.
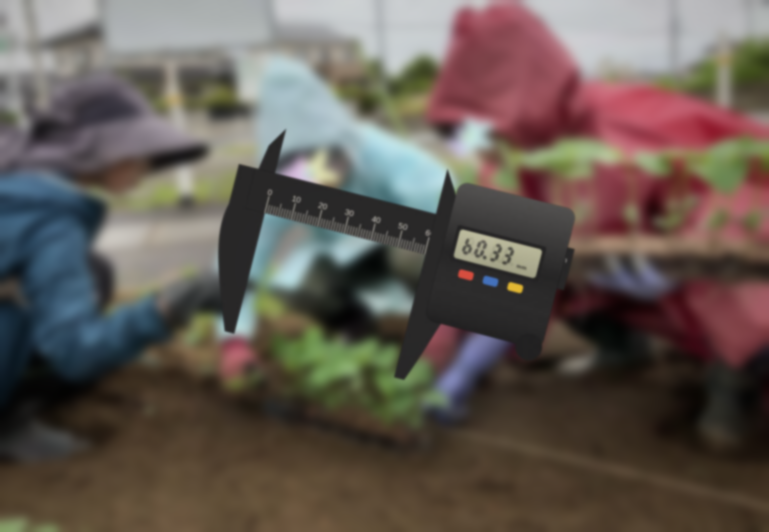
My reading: 60.33 (mm)
